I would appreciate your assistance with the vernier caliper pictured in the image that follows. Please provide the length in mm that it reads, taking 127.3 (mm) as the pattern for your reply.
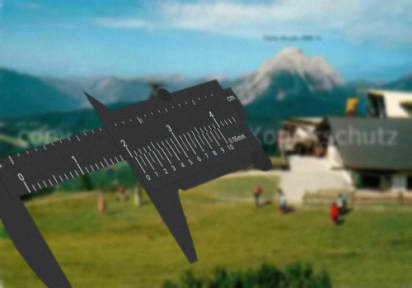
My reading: 20.5 (mm)
